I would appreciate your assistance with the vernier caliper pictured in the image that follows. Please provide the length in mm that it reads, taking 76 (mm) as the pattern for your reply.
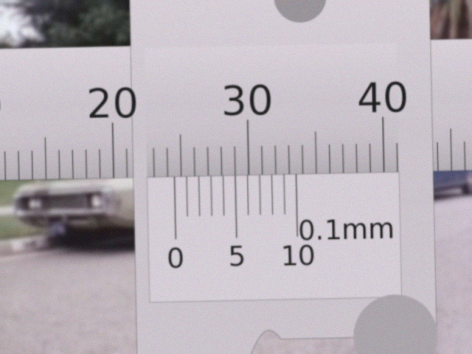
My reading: 24.5 (mm)
